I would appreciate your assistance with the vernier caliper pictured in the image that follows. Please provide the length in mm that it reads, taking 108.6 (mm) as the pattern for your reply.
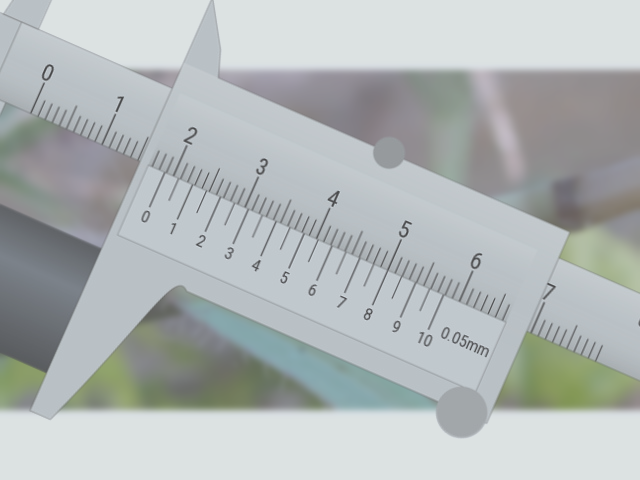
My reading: 18.8 (mm)
